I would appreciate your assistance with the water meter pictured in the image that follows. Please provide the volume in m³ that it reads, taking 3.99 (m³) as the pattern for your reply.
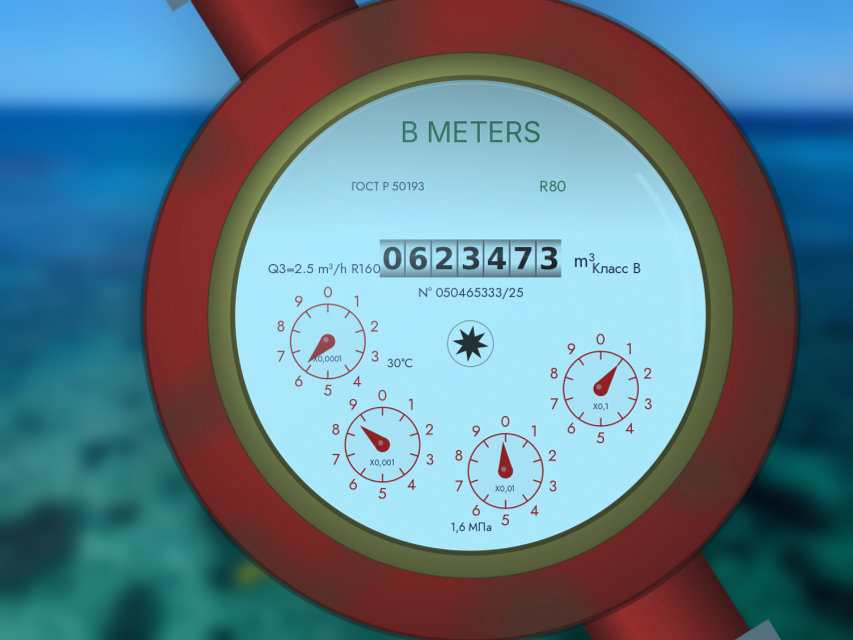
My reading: 623473.0986 (m³)
